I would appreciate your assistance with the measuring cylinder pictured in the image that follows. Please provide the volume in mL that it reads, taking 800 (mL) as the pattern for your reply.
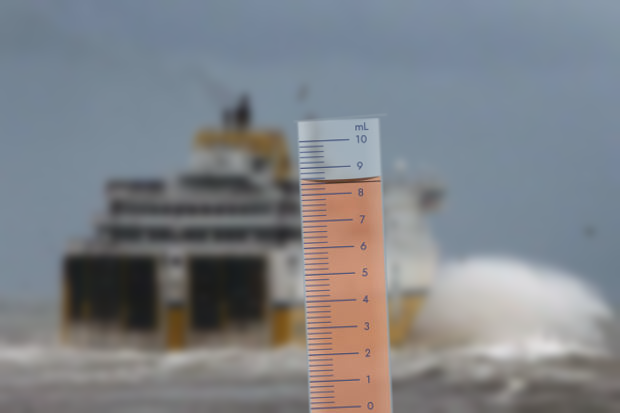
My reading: 8.4 (mL)
